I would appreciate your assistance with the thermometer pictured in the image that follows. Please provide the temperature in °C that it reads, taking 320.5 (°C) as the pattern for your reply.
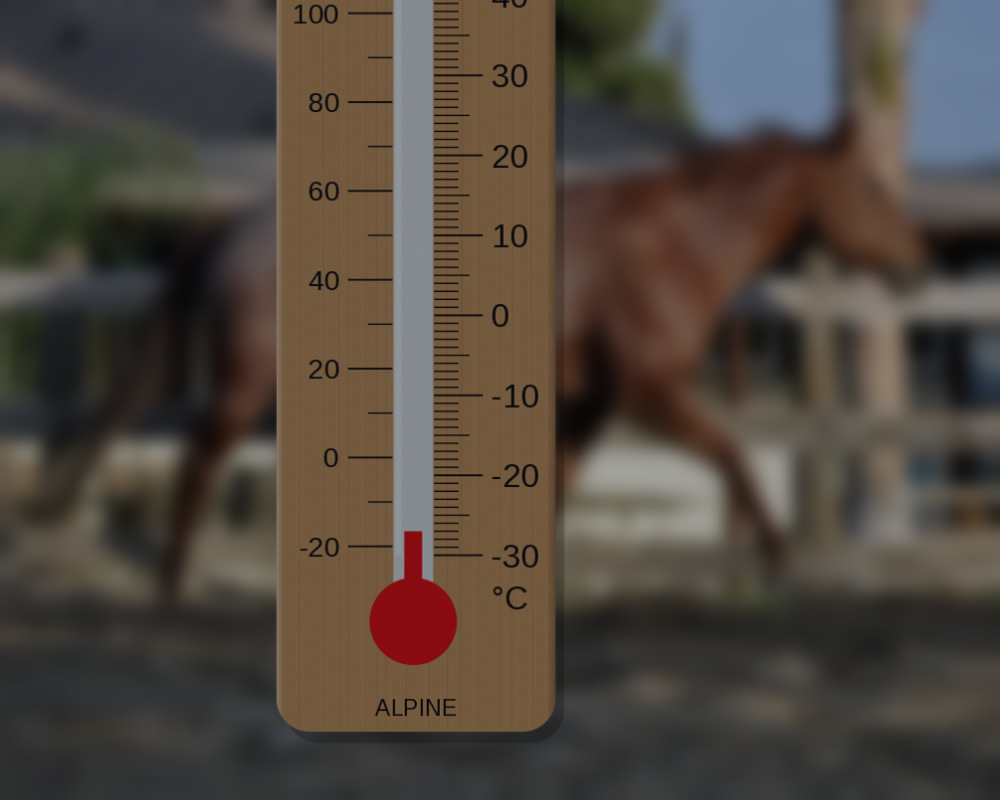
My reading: -27 (°C)
